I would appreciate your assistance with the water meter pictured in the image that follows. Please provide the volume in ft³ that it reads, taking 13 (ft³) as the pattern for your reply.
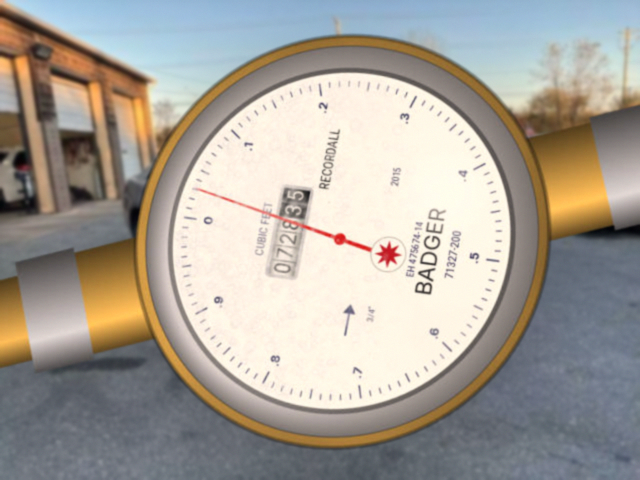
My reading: 72835.03 (ft³)
